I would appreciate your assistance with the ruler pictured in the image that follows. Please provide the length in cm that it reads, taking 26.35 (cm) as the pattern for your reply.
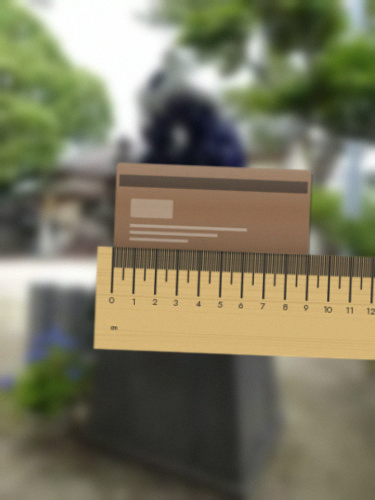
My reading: 9 (cm)
